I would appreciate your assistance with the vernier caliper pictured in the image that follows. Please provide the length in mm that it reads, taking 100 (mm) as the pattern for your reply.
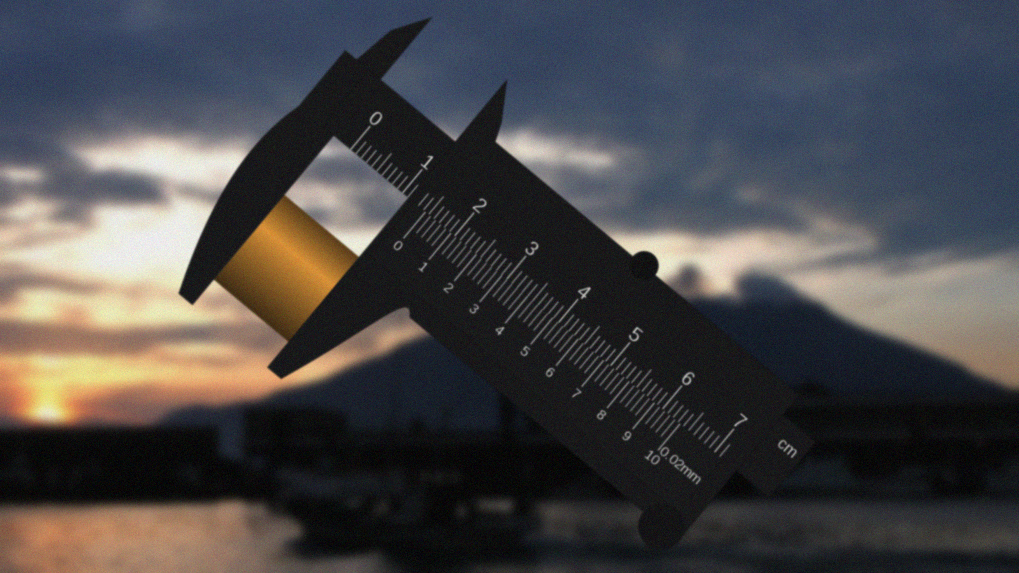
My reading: 14.4 (mm)
